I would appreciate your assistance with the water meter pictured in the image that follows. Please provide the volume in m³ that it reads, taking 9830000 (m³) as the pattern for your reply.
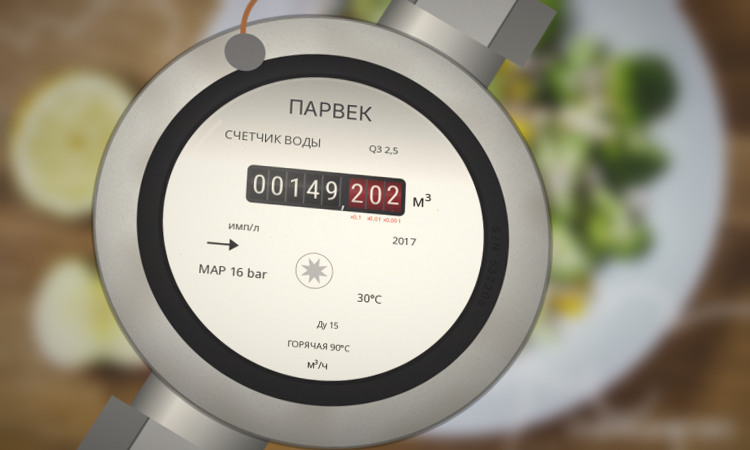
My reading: 149.202 (m³)
